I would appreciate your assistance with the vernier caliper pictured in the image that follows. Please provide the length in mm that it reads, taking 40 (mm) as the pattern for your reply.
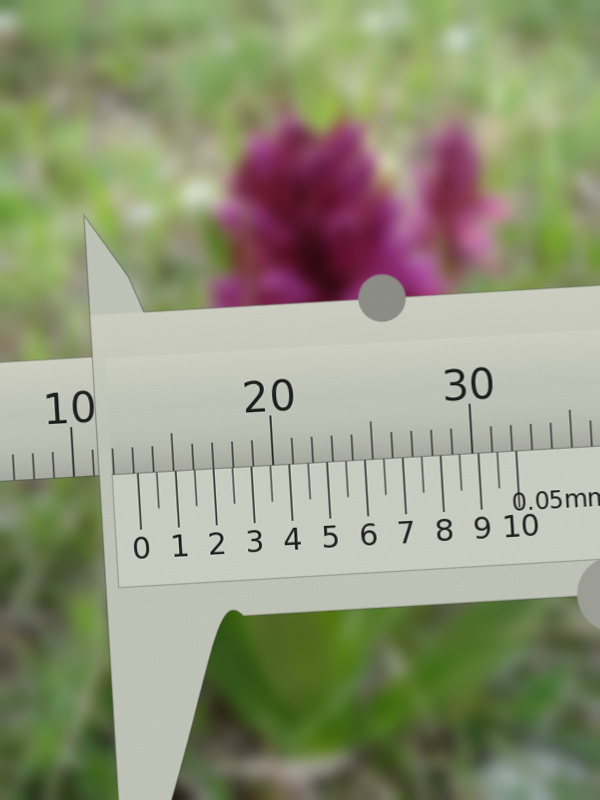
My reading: 13.2 (mm)
